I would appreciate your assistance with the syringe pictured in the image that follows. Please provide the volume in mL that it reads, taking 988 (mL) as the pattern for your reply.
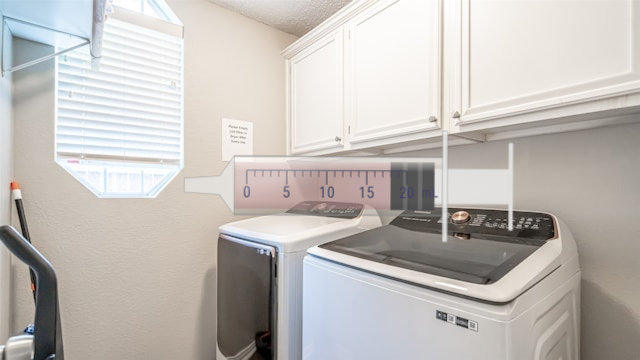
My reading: 18 (mL)
